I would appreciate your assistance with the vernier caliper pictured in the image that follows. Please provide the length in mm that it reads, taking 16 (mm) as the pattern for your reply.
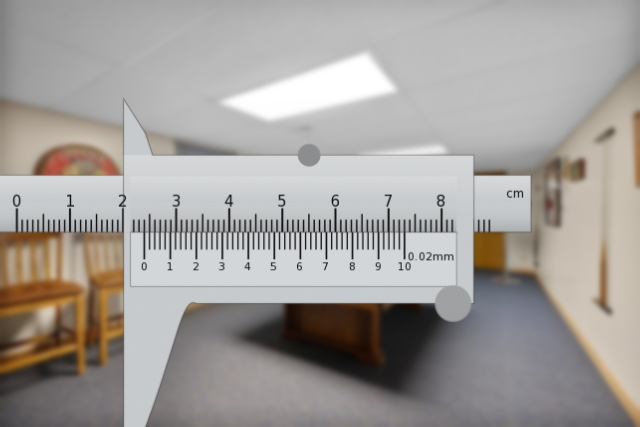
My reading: 24.0 (mm)
